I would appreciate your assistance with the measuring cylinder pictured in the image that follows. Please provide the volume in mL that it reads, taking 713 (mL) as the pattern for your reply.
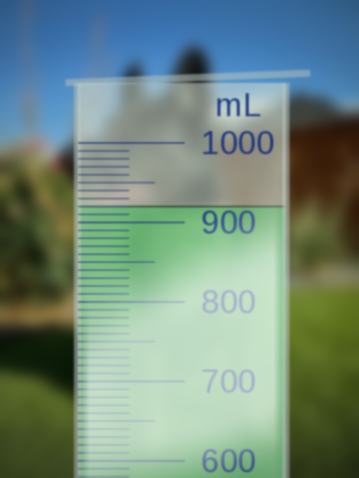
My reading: 920 (mL)
